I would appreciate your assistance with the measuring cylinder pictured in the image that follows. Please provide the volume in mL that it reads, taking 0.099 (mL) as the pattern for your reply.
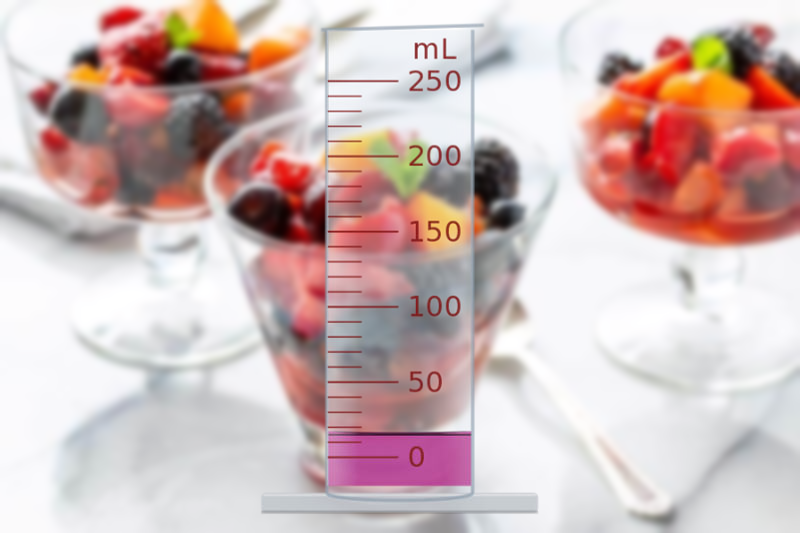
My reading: 15 (mL)
